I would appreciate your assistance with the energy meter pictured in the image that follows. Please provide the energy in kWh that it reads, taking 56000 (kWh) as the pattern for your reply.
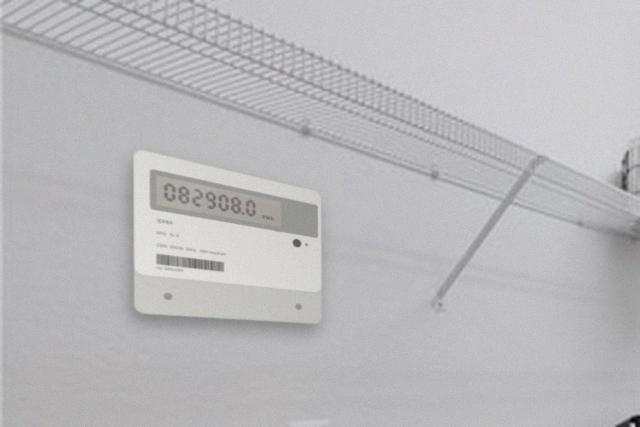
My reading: 82908.0 (kWh)
